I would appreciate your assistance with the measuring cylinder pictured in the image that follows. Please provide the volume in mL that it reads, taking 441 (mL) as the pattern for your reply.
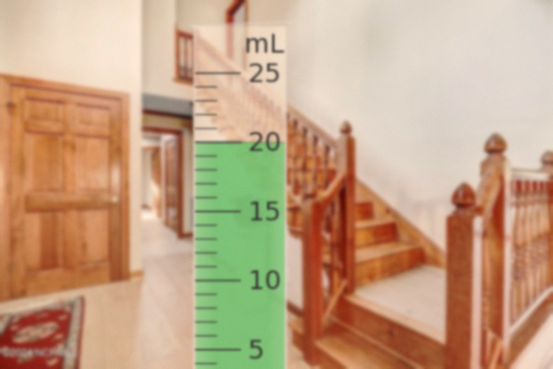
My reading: 20 (mL)
